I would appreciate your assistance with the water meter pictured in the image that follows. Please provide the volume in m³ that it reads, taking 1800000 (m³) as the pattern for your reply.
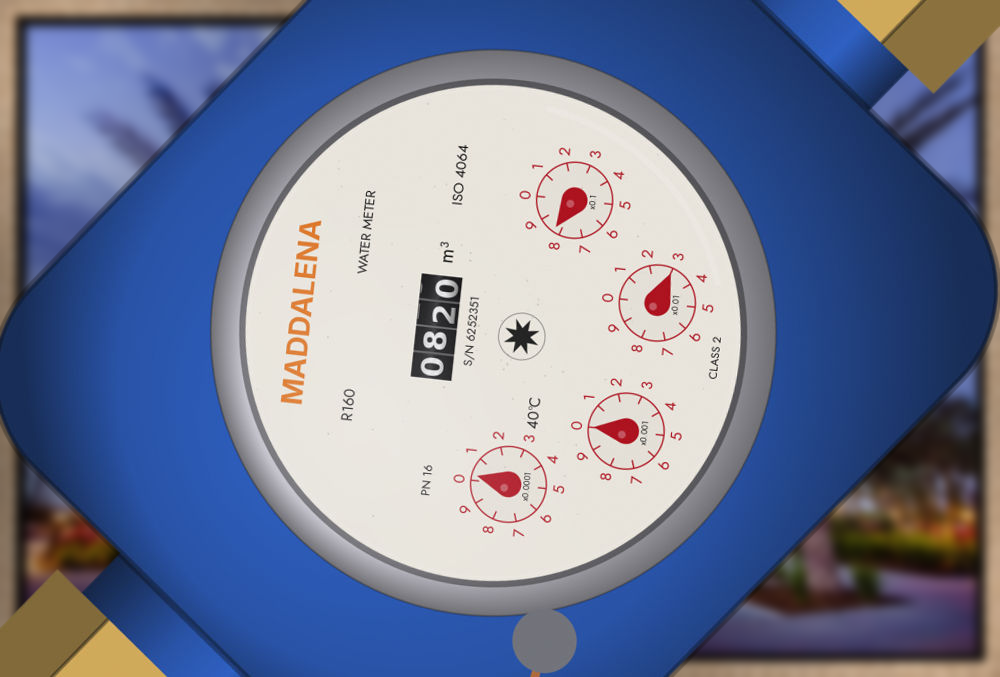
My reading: 819.8300 (m³)
